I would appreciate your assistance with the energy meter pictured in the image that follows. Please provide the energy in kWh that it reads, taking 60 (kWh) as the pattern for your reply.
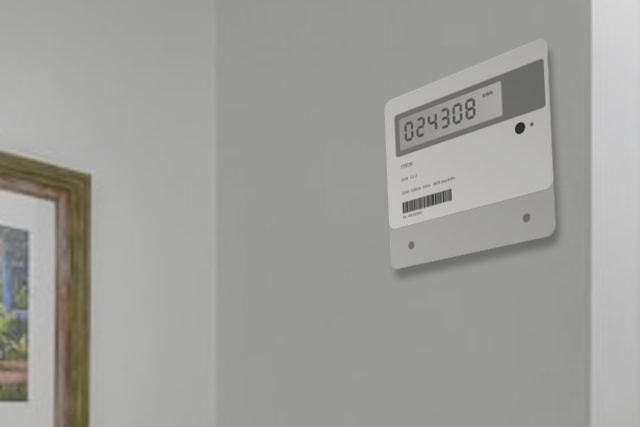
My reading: 24308 (kWh)
